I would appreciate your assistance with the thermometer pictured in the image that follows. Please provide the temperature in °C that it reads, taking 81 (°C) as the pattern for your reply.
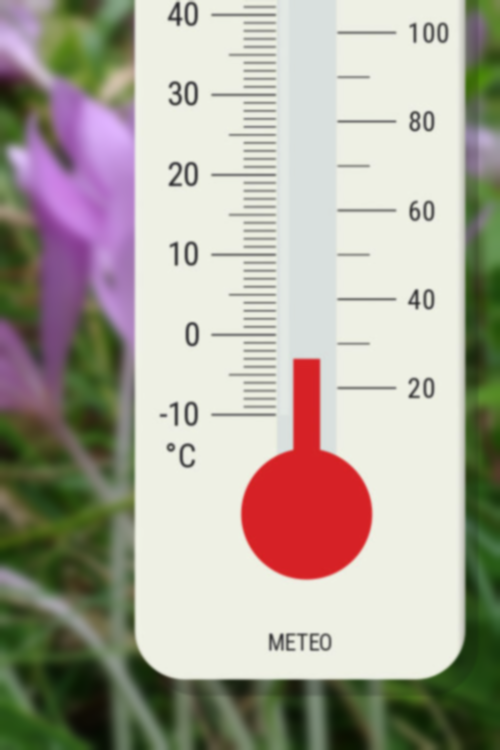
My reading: -3 (°C)
